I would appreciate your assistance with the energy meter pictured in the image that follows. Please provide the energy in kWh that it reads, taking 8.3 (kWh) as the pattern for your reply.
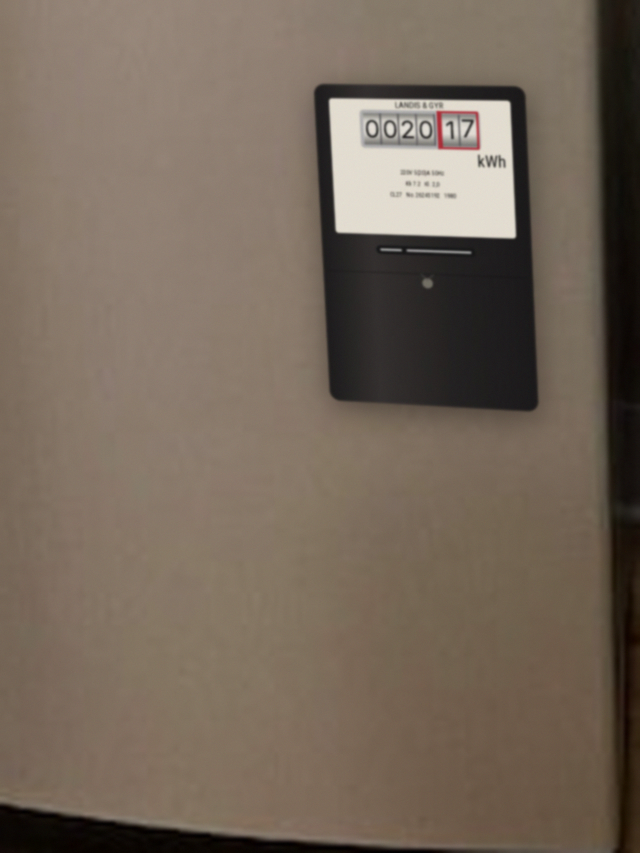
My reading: 20.17 (kWh)
